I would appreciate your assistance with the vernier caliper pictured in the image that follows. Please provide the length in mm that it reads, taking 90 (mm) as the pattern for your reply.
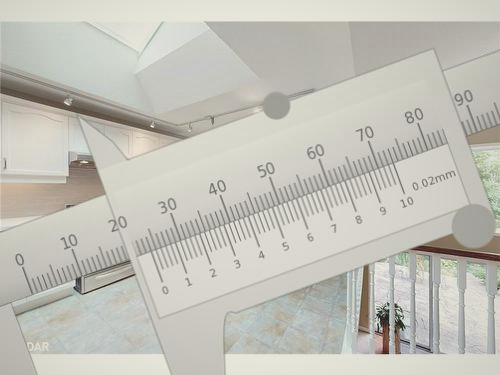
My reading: 24.0 (mm)
